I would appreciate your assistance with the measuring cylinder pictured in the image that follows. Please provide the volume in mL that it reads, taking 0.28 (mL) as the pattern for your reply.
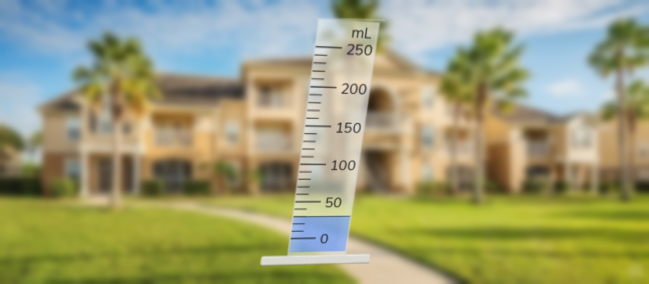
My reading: 30 (mL)
